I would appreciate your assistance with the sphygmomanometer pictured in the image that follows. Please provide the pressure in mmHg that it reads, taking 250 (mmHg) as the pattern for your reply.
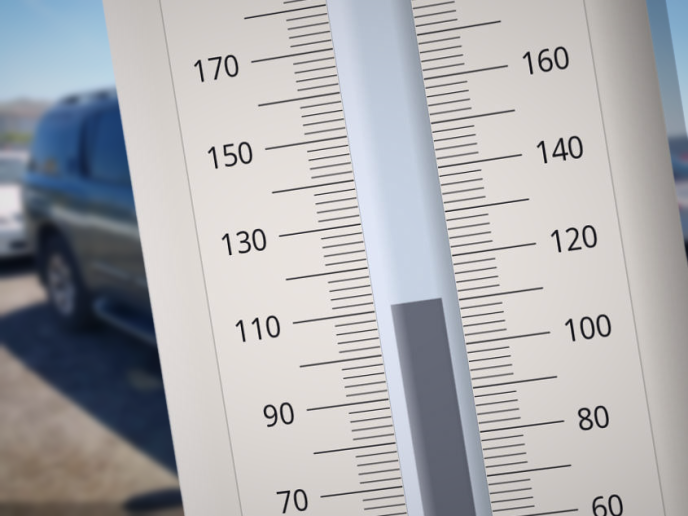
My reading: 111 (mmHg)
